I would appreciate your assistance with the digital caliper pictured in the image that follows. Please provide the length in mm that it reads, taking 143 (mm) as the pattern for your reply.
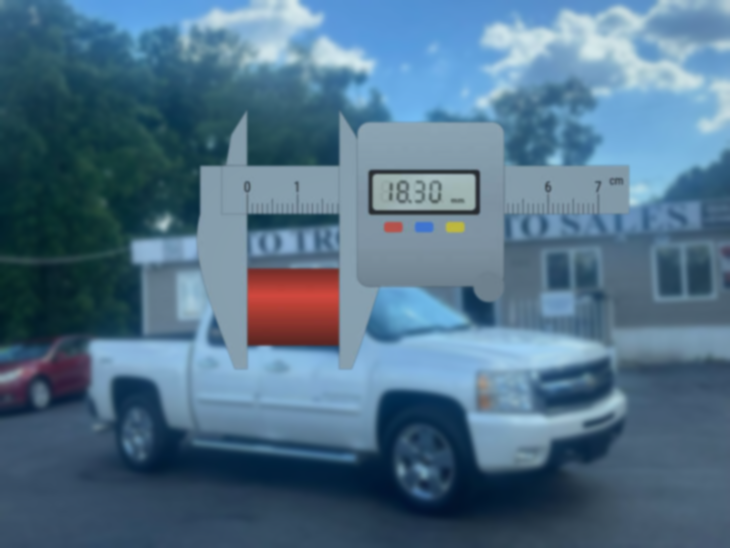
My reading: 18.30 (mm)
